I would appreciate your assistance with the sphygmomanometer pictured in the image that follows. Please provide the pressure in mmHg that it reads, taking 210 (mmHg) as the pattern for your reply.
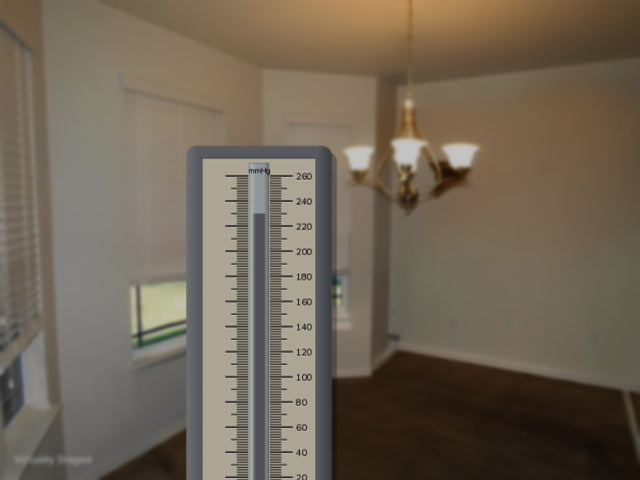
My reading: 230 (mmHg)
